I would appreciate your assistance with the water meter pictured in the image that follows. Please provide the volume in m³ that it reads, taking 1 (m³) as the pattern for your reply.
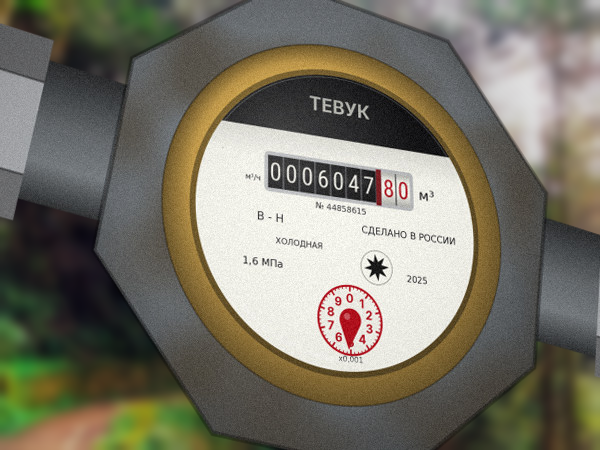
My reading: 6047.805 (m³)
